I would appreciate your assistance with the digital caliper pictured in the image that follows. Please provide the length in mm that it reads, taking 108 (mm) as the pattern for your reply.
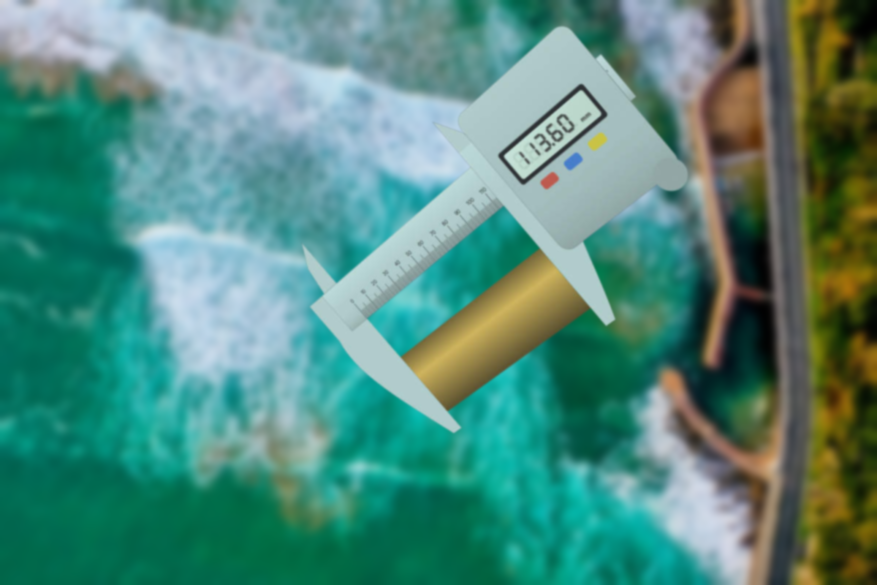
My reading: 113.60 (mm)
